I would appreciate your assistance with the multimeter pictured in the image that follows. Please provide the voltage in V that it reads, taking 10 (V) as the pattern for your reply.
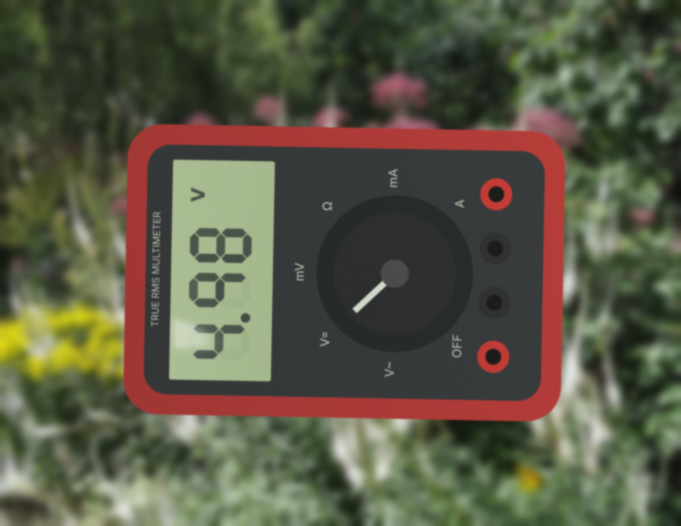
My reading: 4.98 (V)
